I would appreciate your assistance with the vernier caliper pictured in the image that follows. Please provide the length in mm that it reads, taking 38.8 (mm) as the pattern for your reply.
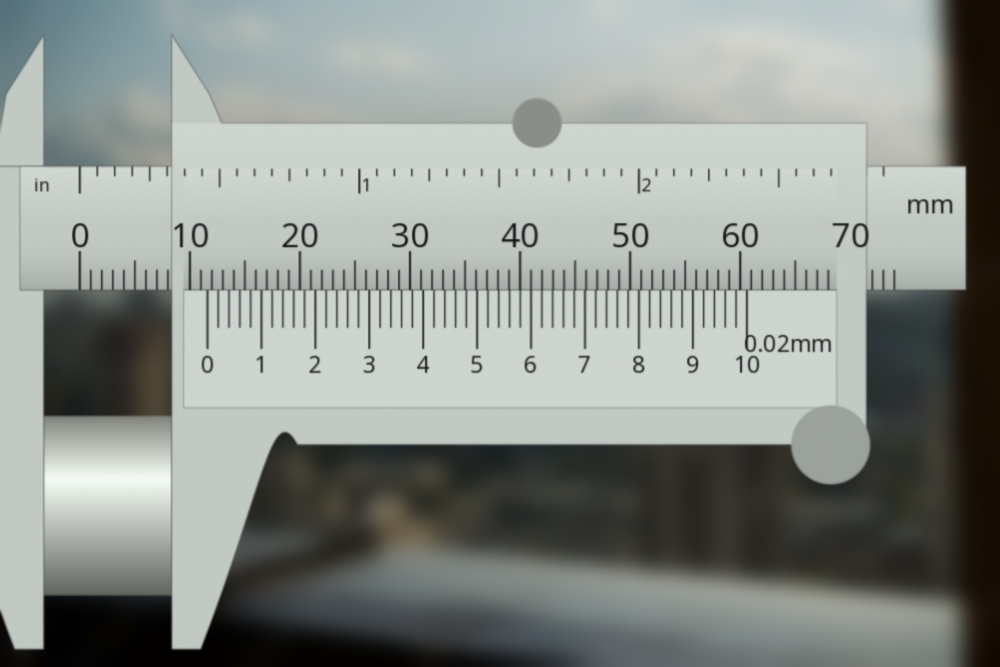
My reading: 11.6 (mm)
